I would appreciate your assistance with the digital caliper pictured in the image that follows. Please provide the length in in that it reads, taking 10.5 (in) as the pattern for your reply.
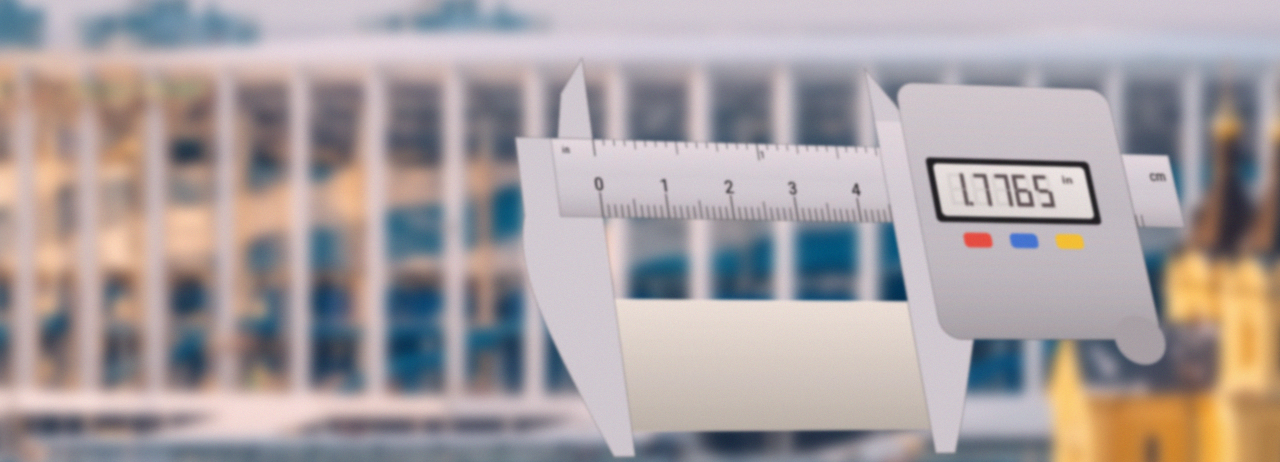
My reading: 1.7765 (in)
